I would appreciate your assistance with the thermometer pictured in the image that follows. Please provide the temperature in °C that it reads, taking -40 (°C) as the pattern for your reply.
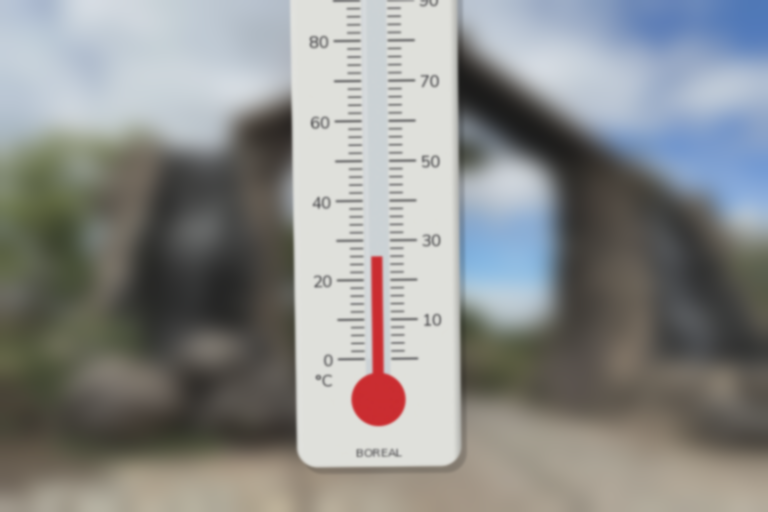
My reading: 26 (°C)
